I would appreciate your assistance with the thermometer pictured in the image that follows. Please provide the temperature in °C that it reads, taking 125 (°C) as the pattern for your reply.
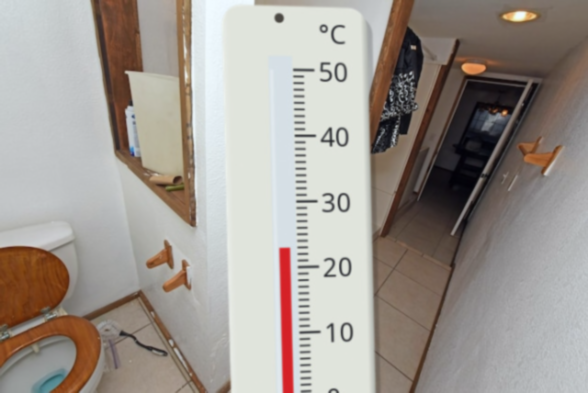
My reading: 23 (°C)
